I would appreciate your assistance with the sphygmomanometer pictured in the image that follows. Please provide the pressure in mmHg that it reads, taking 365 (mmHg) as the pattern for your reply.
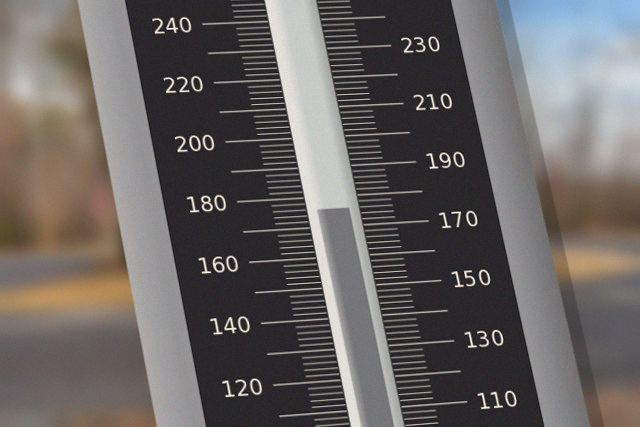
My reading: 176 (mmHg)
